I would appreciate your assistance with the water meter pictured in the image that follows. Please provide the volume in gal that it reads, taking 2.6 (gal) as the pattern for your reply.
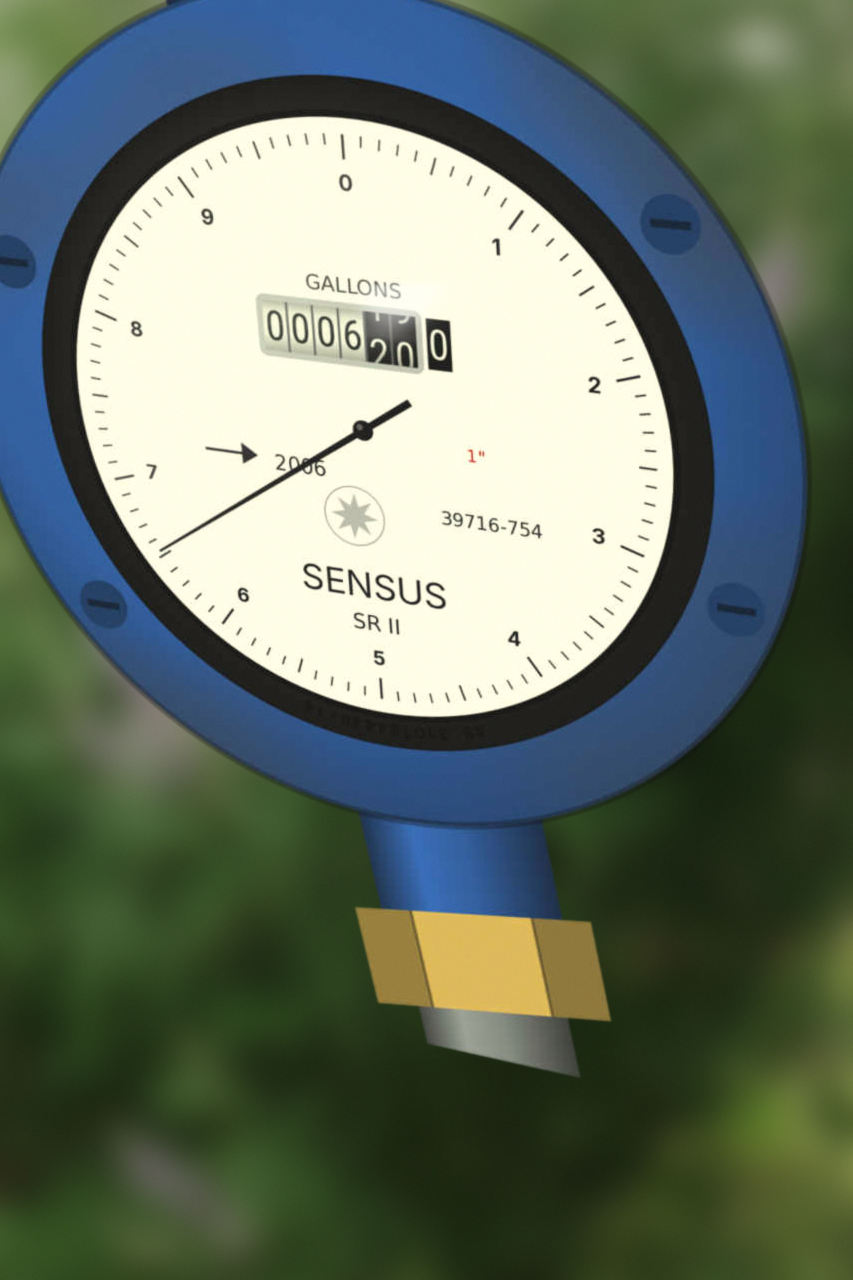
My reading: 6196.5 (gal)
